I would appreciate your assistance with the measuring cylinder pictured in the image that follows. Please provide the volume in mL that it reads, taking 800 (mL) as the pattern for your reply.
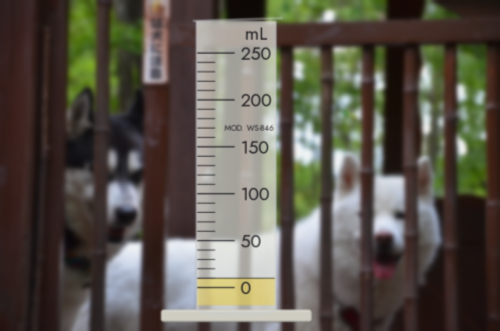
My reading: 10 (mL)
